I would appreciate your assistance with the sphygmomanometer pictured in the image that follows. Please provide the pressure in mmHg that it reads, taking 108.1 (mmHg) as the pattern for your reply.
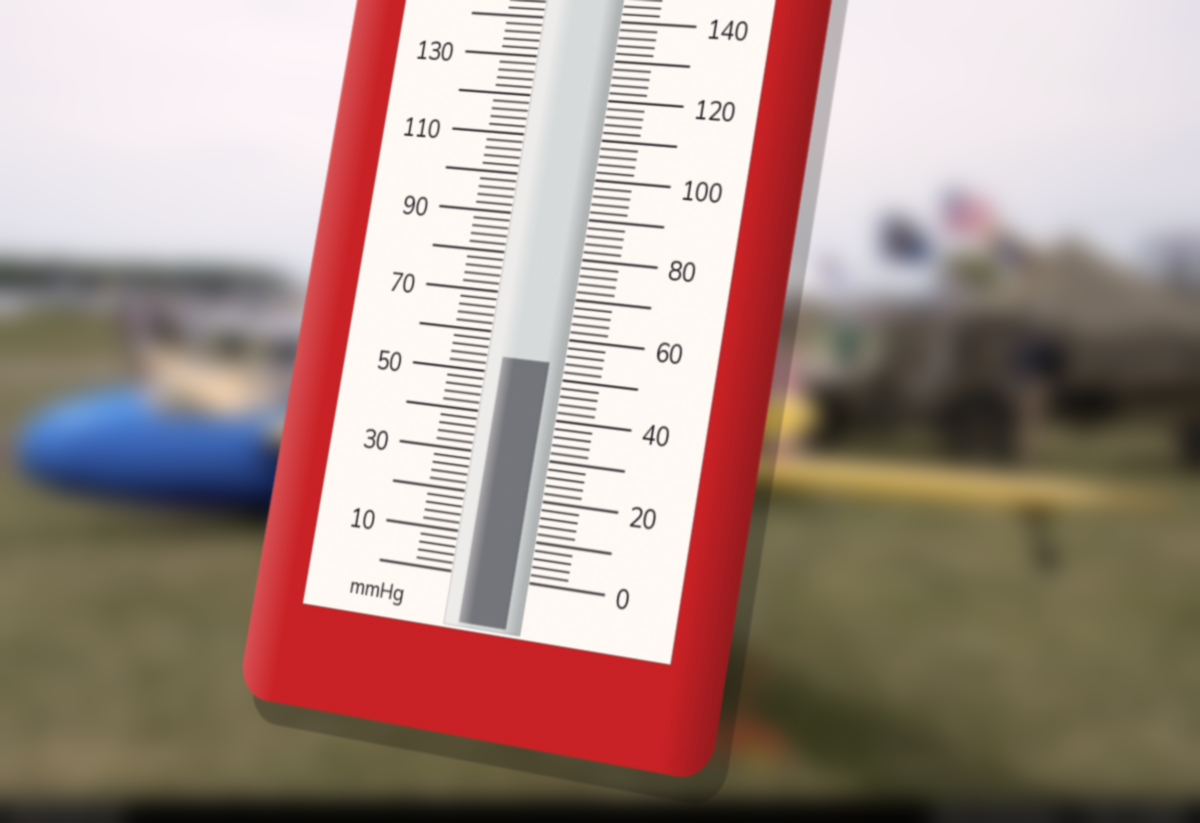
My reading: 54 (mmHg)
